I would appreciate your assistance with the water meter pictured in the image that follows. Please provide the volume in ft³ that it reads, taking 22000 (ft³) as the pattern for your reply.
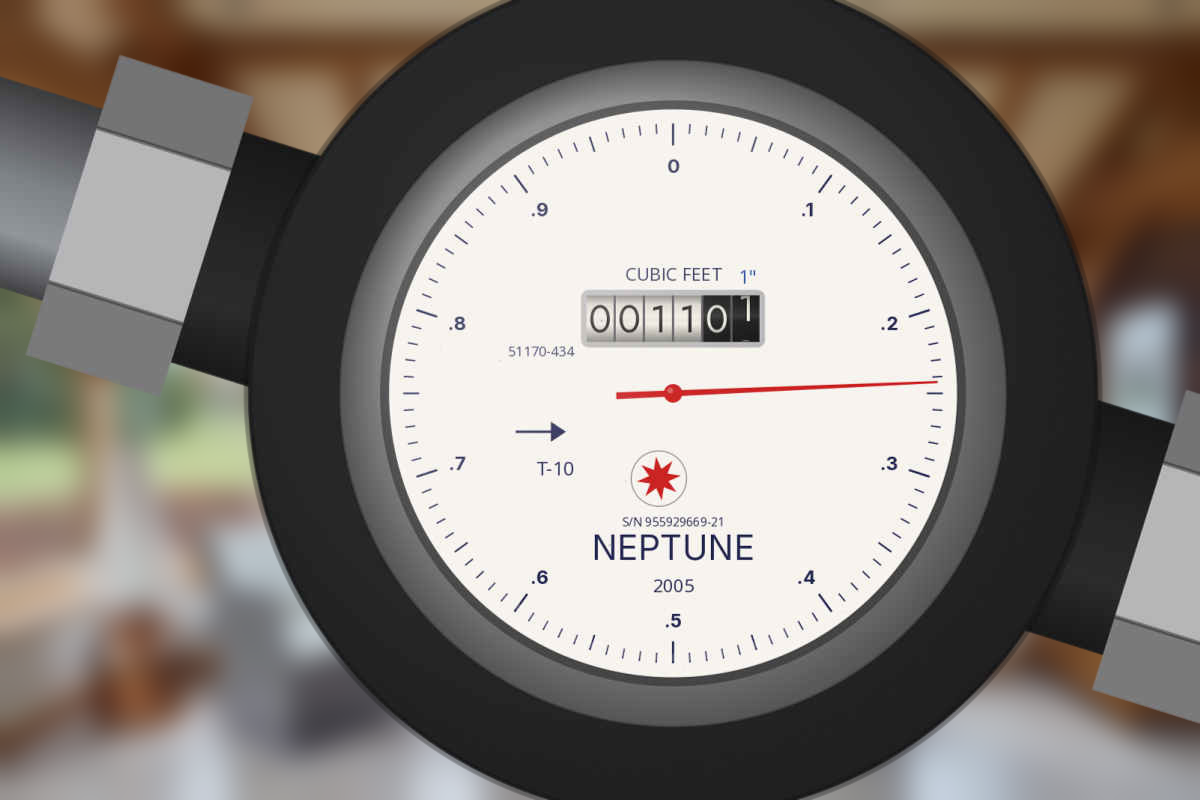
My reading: 1101.24 (ft³)
